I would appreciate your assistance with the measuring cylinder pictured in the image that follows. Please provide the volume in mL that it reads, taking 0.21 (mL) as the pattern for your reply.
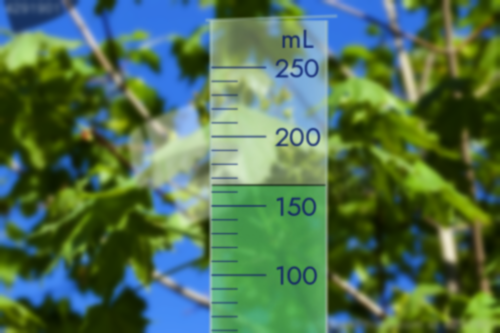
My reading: 165 (mL)
